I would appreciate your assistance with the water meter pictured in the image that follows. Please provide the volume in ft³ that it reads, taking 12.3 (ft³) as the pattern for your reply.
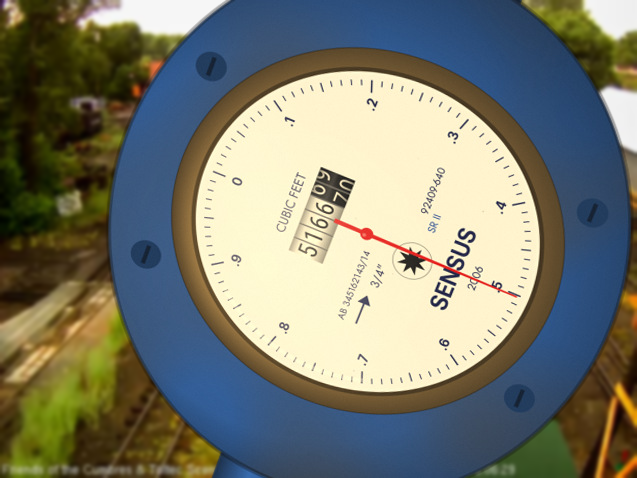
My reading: 516669.50 (ft³)
